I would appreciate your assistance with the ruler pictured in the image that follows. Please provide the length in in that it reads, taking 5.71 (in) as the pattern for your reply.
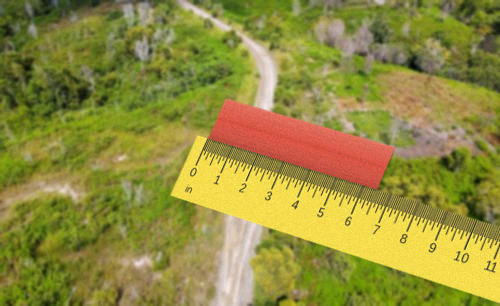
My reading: 6.5 (in)
